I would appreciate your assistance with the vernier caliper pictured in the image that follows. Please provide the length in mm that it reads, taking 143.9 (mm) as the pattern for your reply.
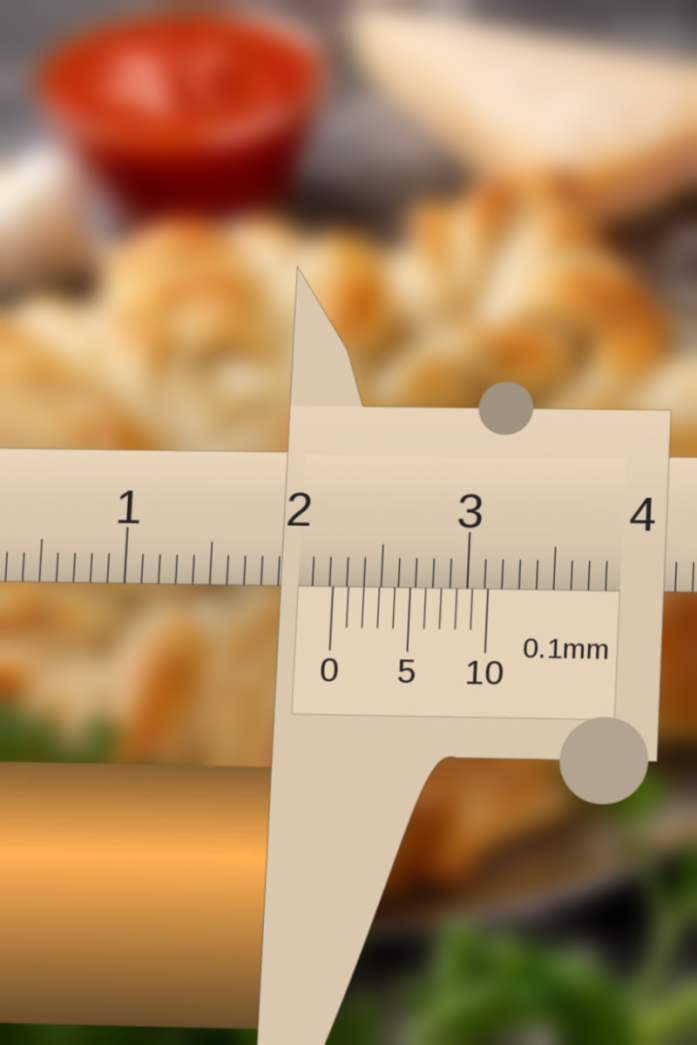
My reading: 22.2 (mm)
